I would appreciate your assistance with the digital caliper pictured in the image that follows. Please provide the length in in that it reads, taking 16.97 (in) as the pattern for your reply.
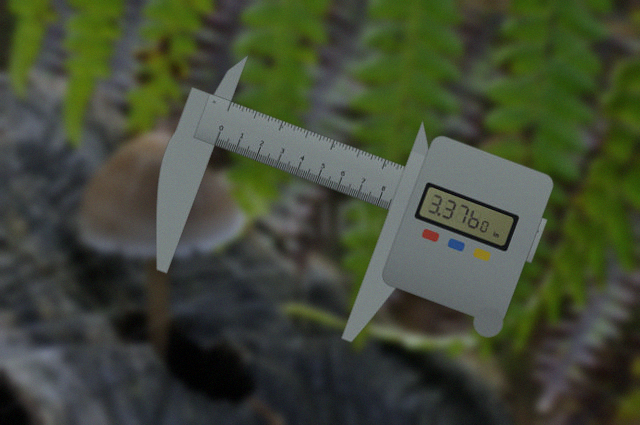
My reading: 3.3760 (in)
